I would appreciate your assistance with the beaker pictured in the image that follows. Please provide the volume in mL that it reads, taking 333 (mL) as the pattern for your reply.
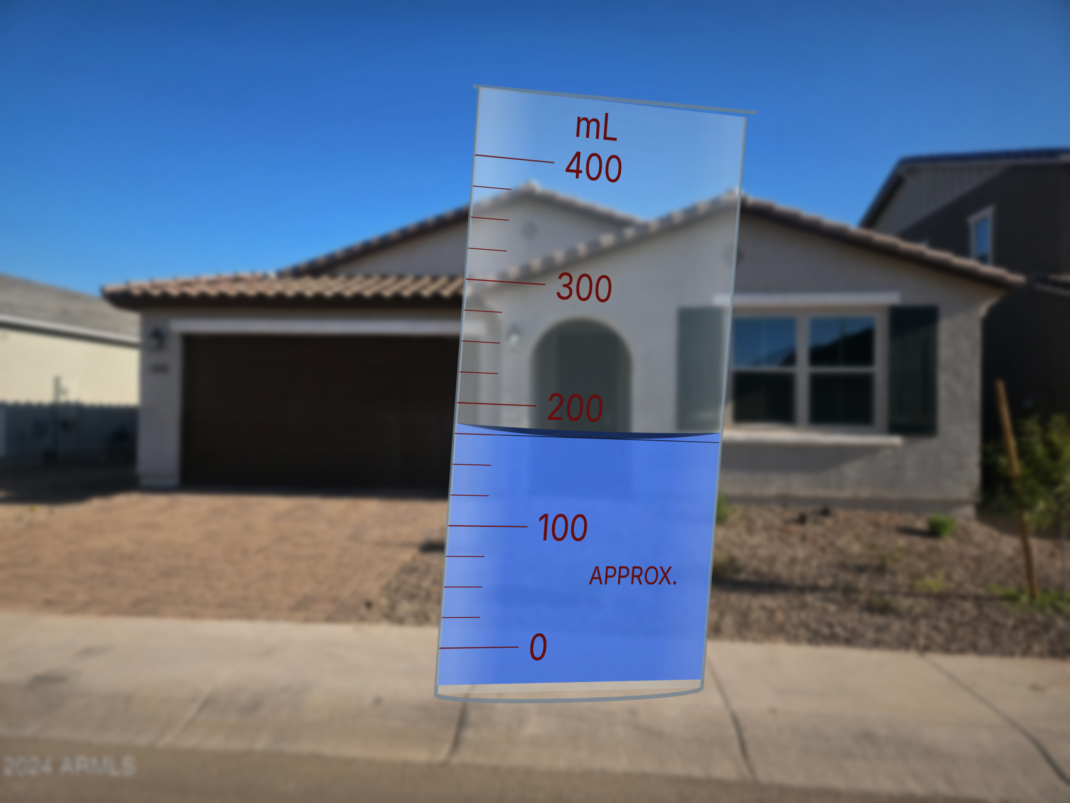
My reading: 175 (mL)
